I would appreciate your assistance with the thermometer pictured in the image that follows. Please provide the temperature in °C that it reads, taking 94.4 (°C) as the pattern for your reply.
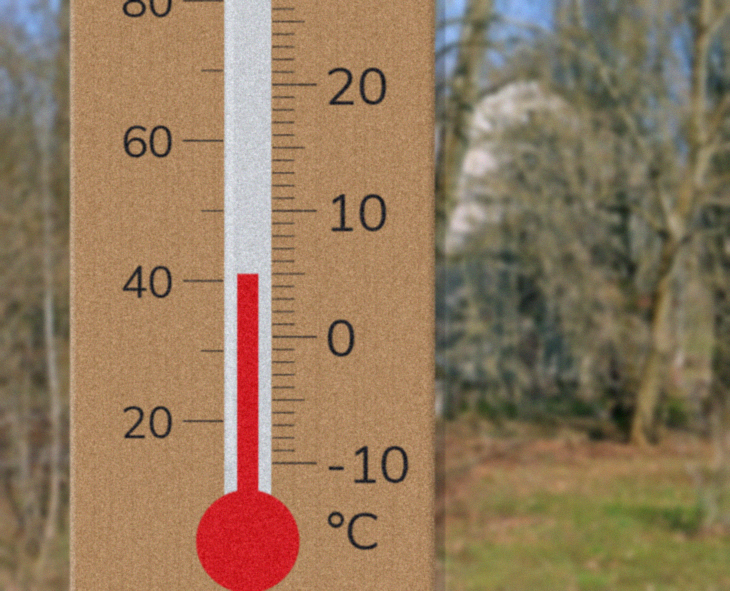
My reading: 5 (°C)
